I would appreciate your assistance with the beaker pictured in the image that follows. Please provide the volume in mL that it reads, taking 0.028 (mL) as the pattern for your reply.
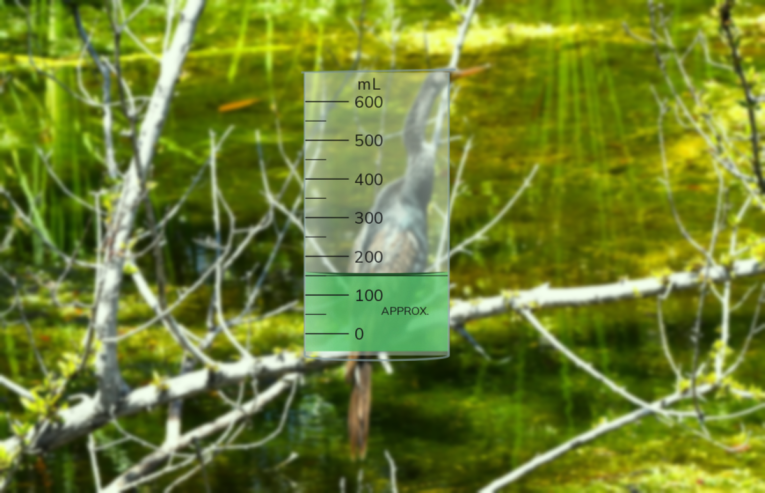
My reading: 150 (mL)
